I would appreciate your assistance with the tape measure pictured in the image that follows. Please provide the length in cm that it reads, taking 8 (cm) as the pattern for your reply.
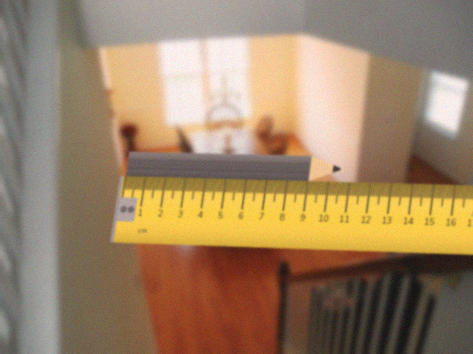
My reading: 10.5 (cm)
